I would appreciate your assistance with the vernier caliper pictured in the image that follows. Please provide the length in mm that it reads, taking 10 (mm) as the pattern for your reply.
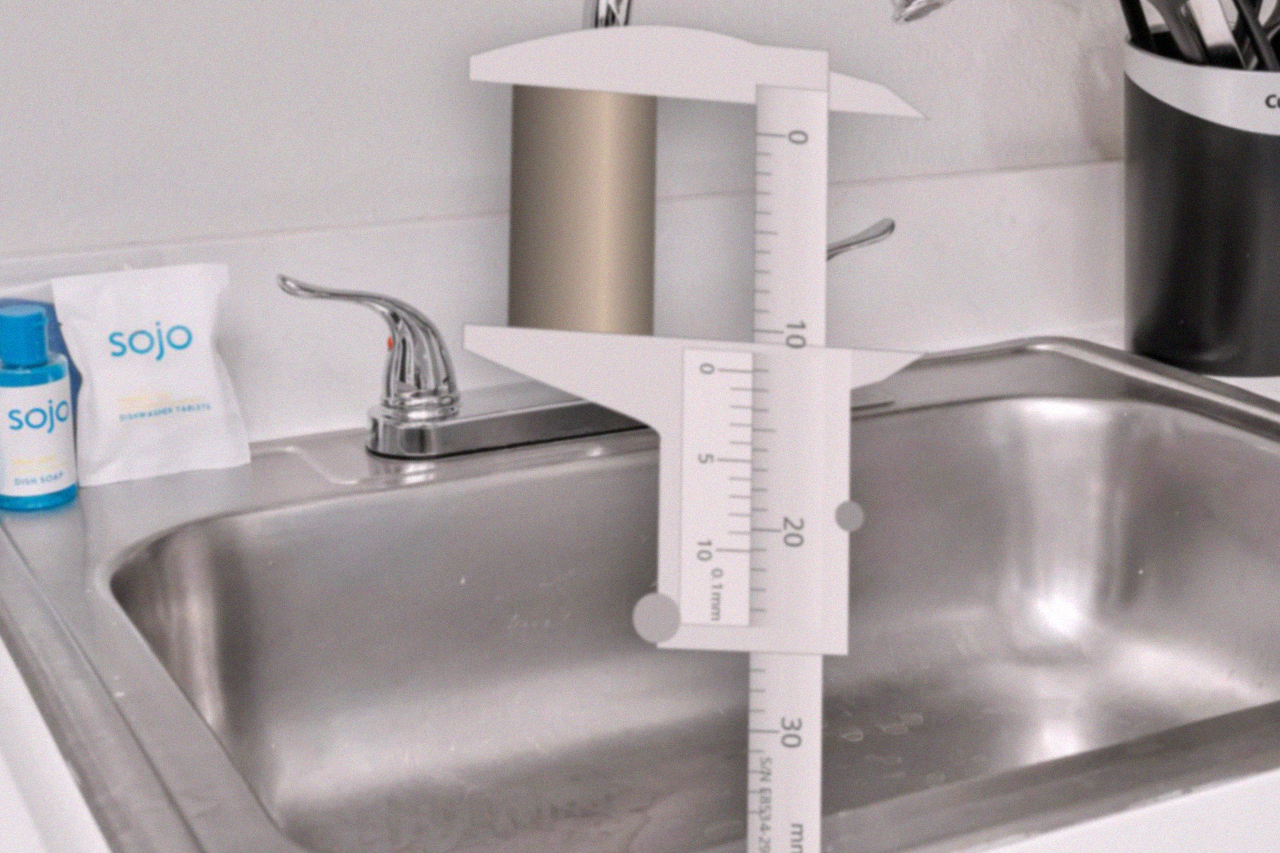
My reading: 12.1 (mm)
